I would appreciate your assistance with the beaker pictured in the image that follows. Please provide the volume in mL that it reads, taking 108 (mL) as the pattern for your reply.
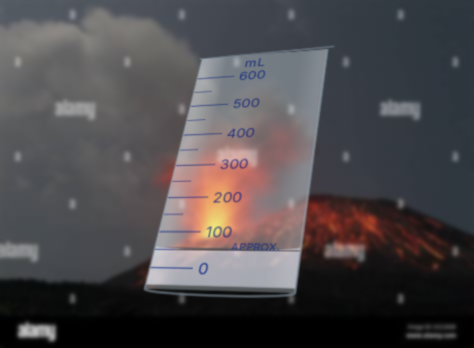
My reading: 50 (mL)
